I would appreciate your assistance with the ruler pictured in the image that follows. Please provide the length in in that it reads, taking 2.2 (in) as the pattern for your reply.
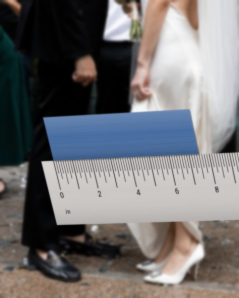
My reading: 7.5 (in)
